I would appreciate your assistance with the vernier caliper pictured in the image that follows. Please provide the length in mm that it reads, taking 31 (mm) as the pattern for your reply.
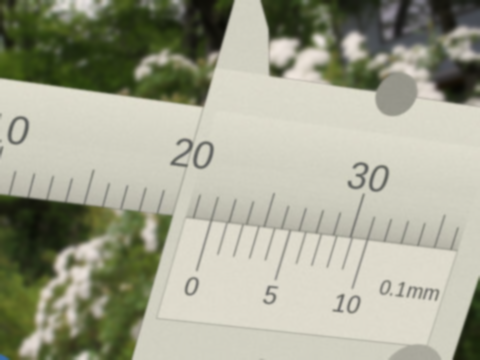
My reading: 22.0 (mm)
